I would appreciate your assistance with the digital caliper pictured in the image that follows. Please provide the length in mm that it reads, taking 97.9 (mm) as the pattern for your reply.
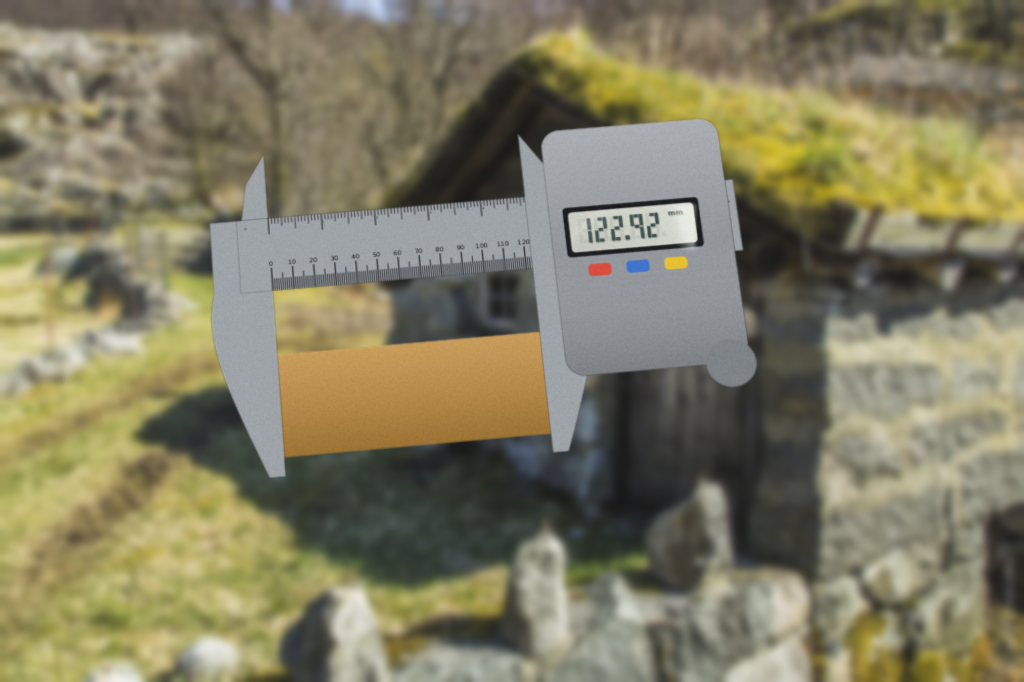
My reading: 122.92 (mm)
